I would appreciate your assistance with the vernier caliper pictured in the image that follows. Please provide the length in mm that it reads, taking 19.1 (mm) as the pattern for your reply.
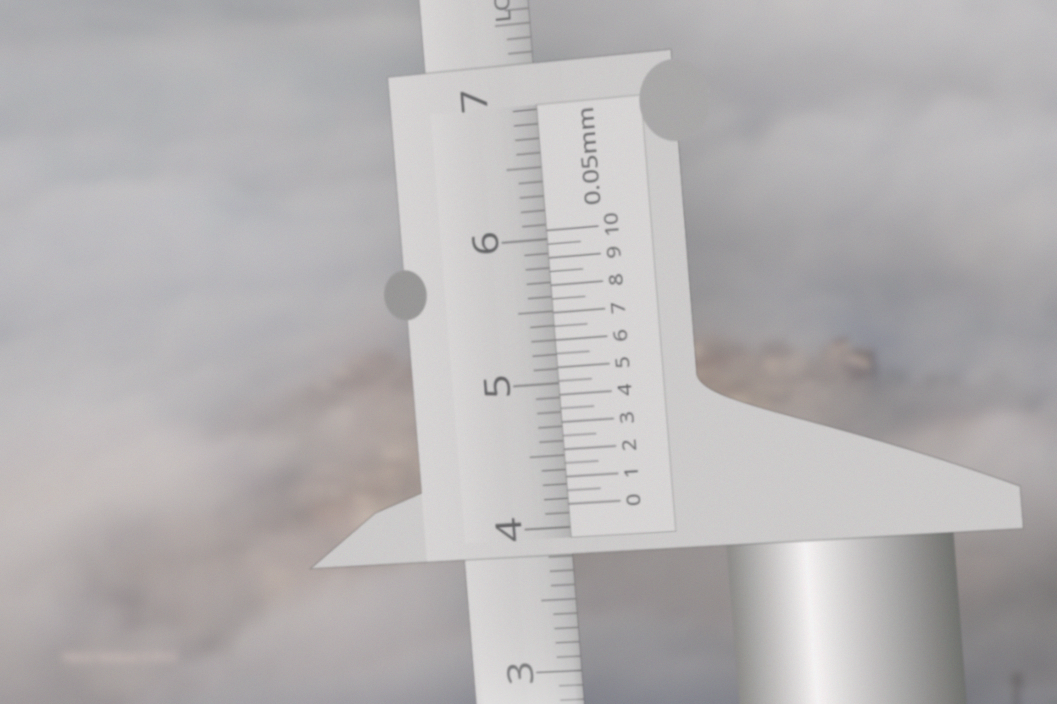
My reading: 41.6 (mm)
